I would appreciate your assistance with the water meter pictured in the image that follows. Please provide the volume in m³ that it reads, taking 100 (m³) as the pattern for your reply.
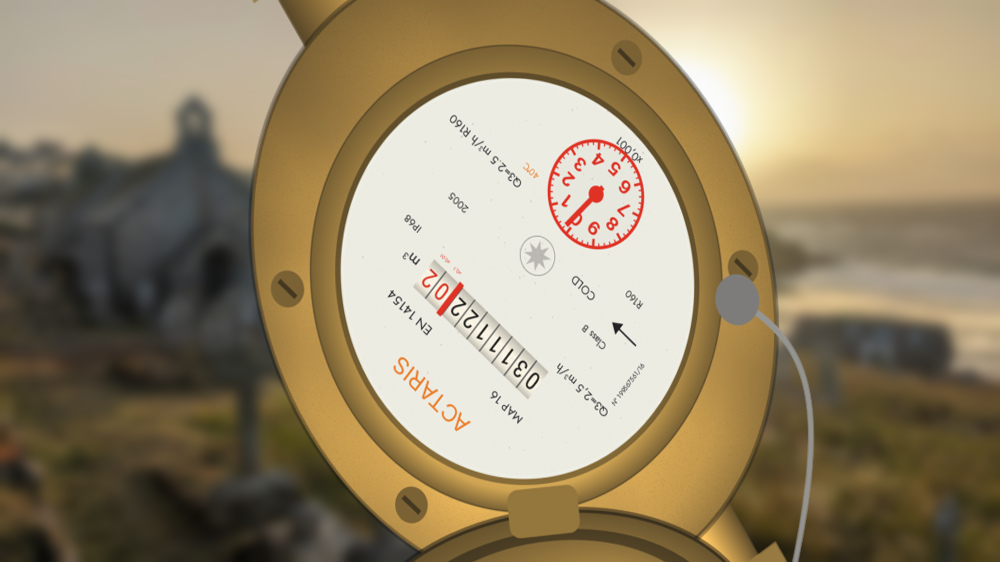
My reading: 311122.020 (m³)
